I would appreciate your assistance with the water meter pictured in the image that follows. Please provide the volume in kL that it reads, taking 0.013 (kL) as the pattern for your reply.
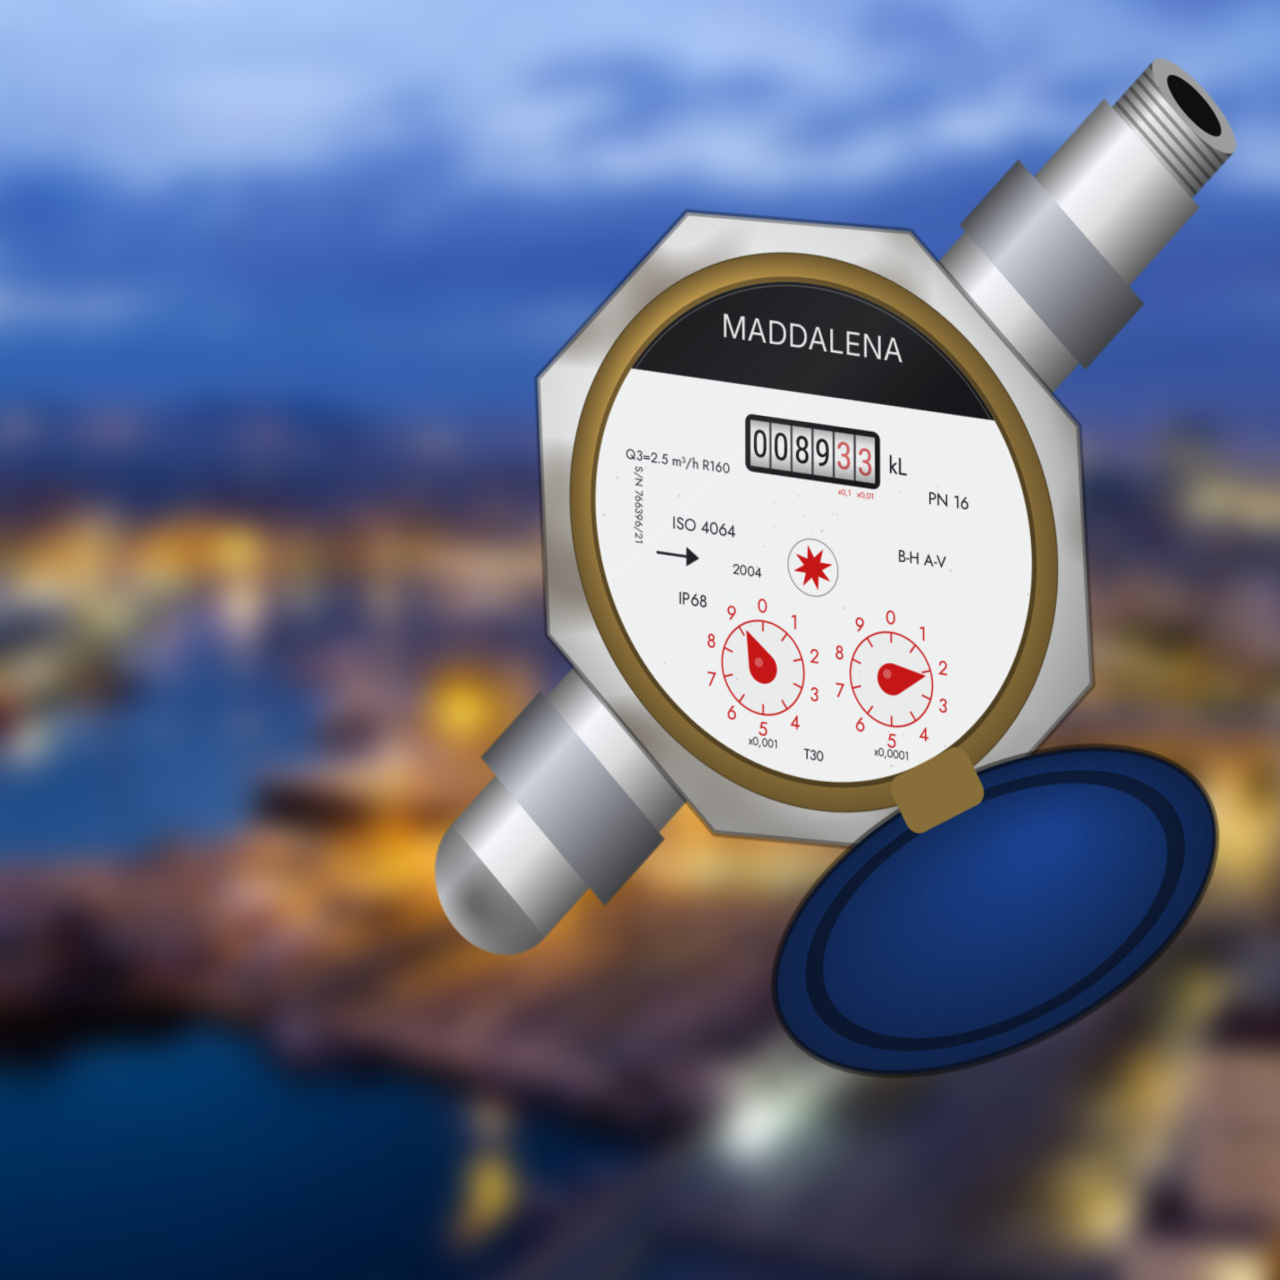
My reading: 89.3292 (kL)
